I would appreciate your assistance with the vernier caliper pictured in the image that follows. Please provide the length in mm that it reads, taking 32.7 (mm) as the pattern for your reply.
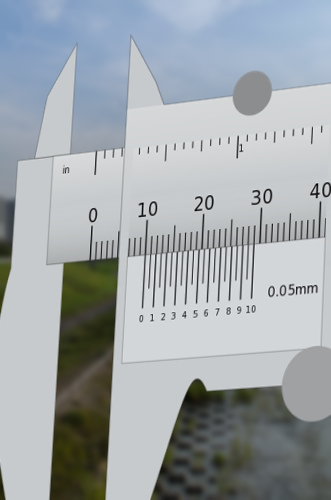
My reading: 10.0 (mm)
